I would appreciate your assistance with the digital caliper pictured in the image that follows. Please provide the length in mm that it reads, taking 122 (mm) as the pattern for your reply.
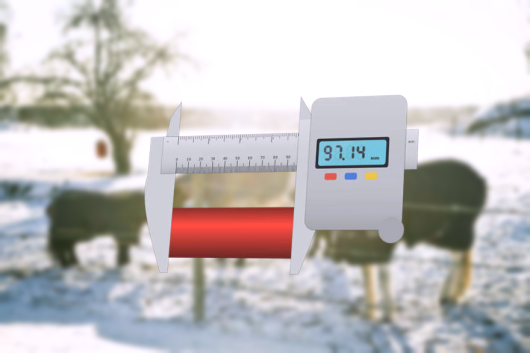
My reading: 97.14 (mm)
